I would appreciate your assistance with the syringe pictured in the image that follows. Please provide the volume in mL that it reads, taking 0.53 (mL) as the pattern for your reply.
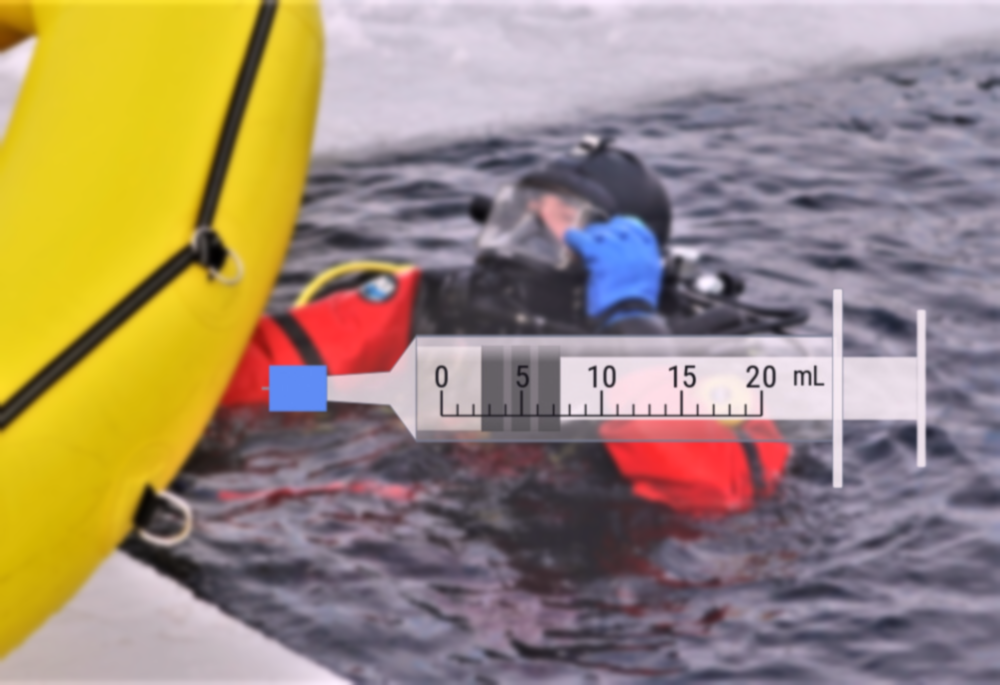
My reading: 2.5 (mL)
